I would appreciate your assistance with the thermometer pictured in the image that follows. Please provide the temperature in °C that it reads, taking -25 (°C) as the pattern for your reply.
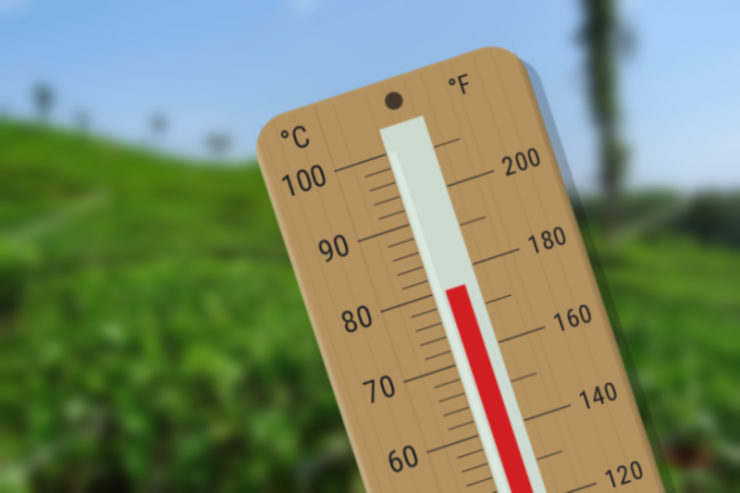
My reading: 80 (°C)
